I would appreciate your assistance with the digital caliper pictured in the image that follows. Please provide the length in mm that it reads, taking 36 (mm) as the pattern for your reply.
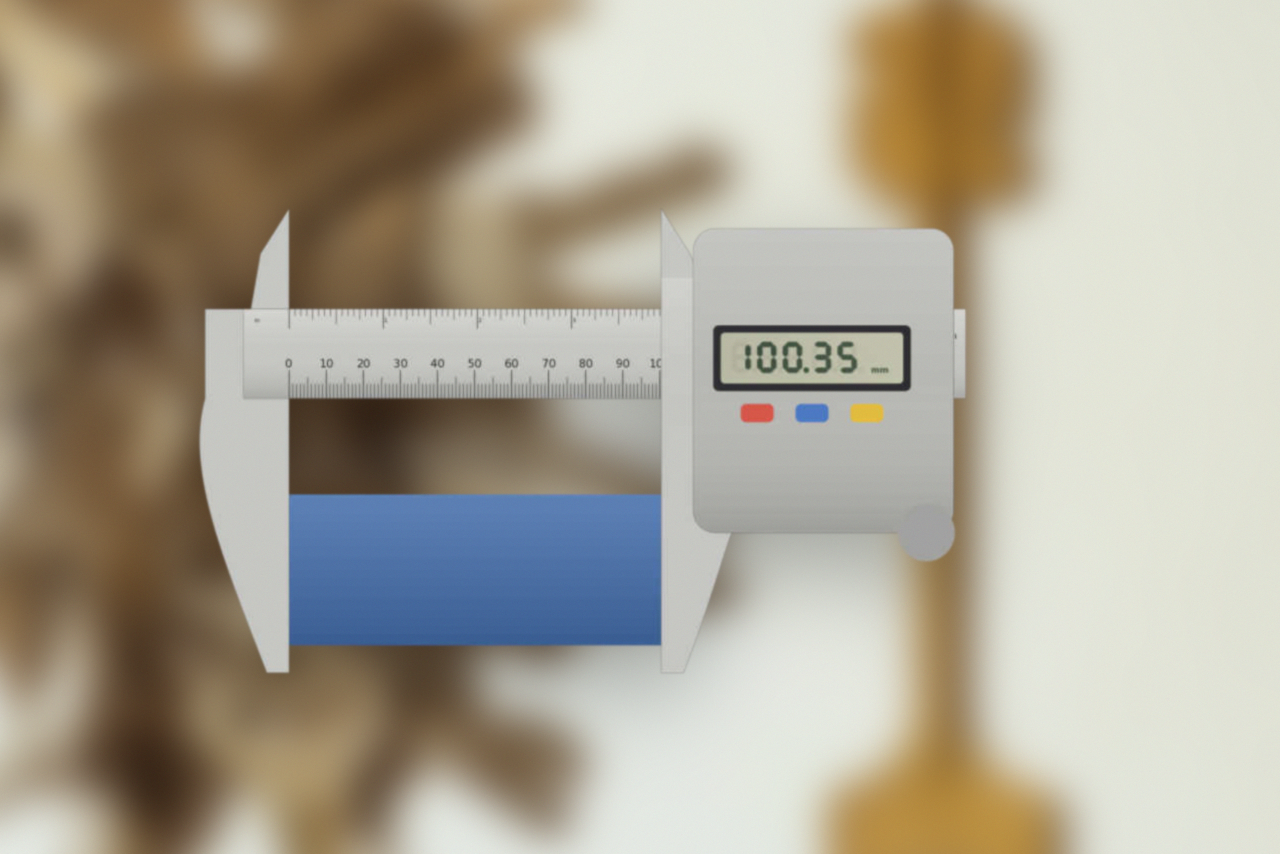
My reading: 100.35 (mm)
